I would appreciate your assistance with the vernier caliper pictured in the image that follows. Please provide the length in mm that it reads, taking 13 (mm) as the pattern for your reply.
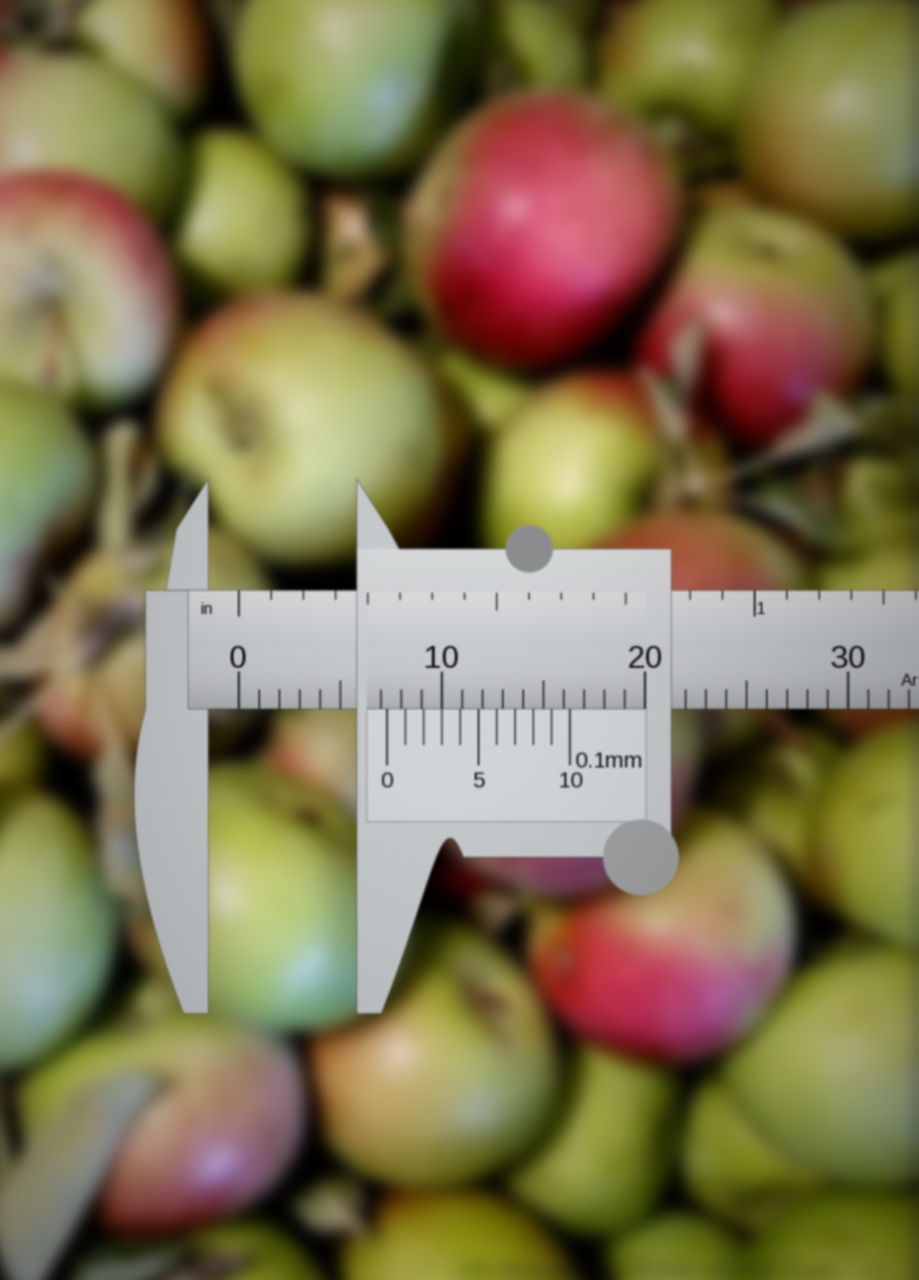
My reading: 7.3 (mm)
